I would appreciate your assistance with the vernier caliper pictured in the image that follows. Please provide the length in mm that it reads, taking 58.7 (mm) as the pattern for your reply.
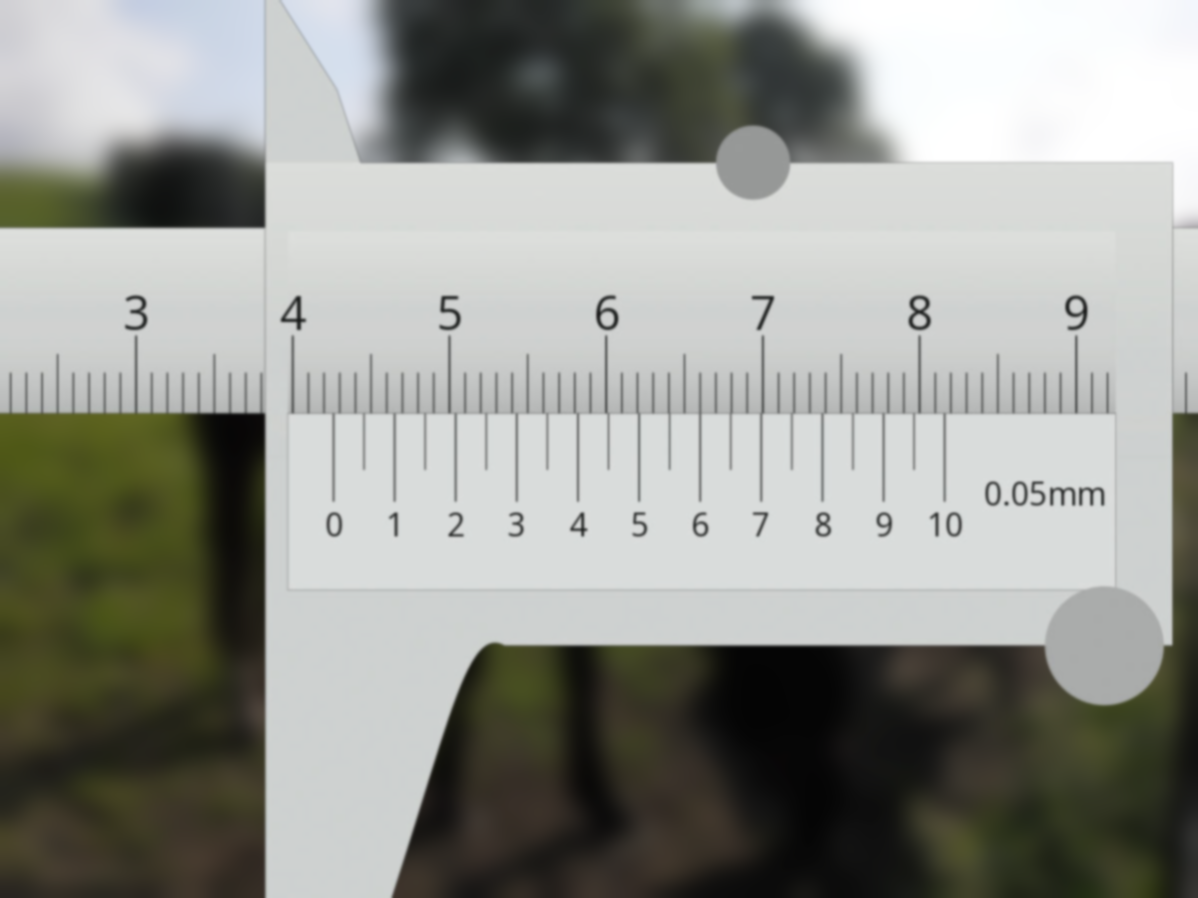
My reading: 42.6 (mm)
